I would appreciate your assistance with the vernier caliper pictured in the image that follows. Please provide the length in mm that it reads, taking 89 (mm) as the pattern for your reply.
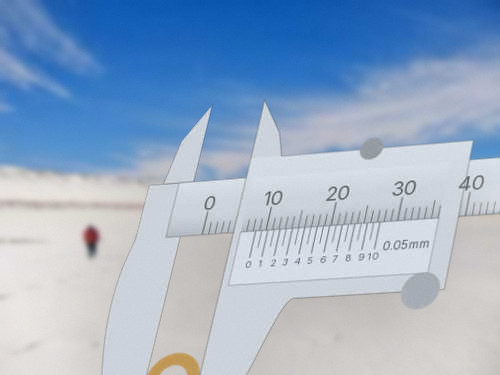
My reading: 8.4 (mm)
